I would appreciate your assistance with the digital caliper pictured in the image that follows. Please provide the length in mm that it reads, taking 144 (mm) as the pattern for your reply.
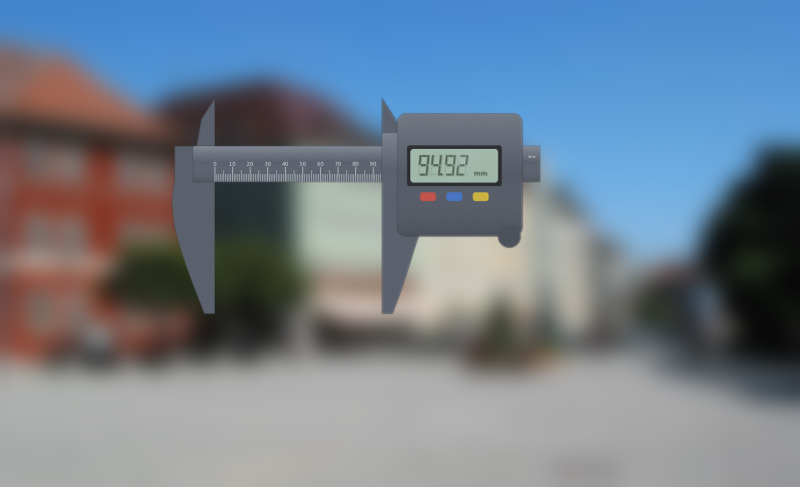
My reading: 94.92 (mm)
